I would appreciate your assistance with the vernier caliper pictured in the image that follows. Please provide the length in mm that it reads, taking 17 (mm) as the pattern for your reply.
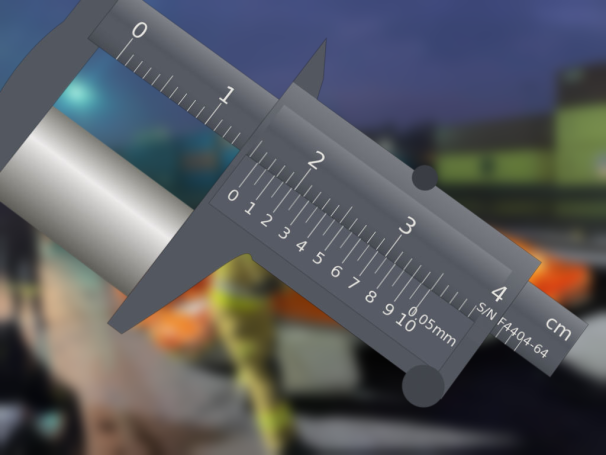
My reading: 15.9 (mm)
